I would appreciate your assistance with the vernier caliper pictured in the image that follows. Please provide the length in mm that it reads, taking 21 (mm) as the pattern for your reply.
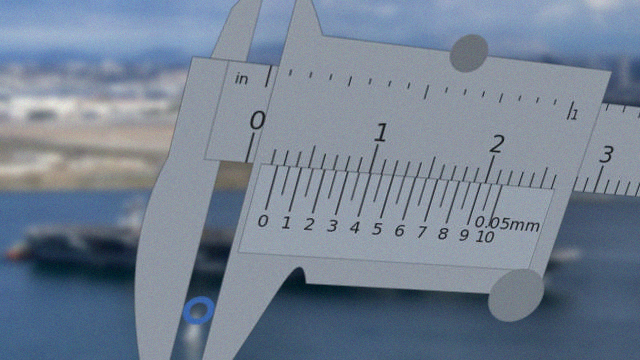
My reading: 2.5 (mm)
